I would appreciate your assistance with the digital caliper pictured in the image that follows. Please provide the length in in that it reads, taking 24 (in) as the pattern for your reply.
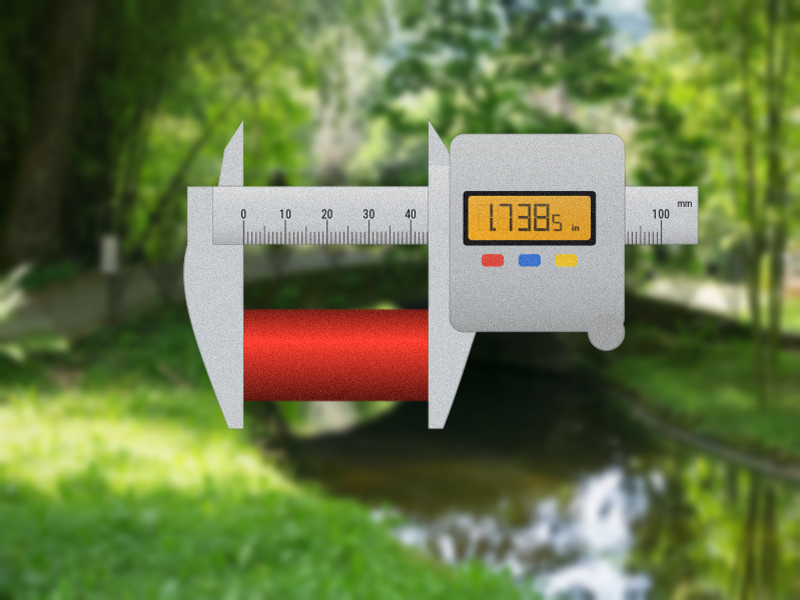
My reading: 1.7385 (in)
